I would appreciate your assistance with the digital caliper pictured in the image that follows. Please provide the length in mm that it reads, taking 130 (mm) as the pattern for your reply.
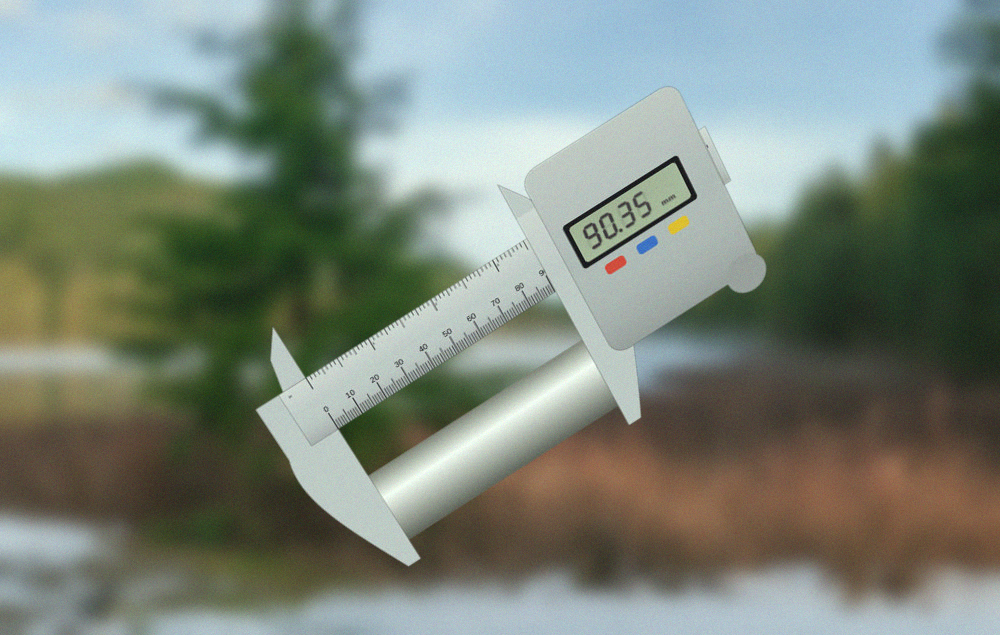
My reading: 90.35 (mm)
